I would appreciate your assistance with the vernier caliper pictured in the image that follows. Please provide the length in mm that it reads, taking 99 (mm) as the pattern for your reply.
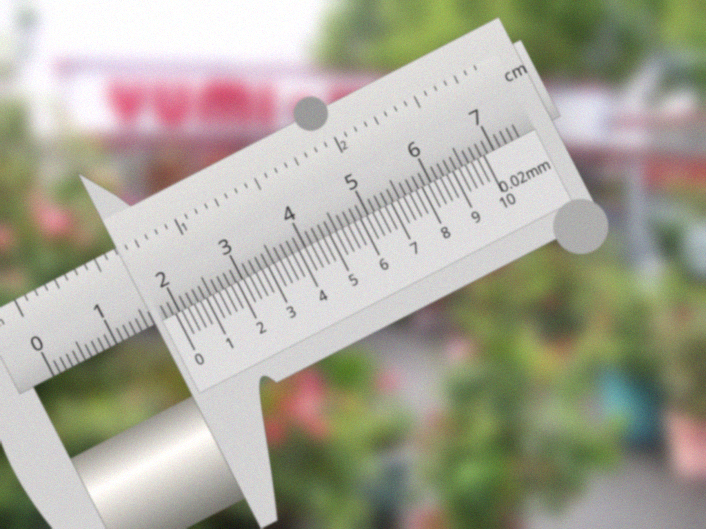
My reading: 19.4 (mm)
